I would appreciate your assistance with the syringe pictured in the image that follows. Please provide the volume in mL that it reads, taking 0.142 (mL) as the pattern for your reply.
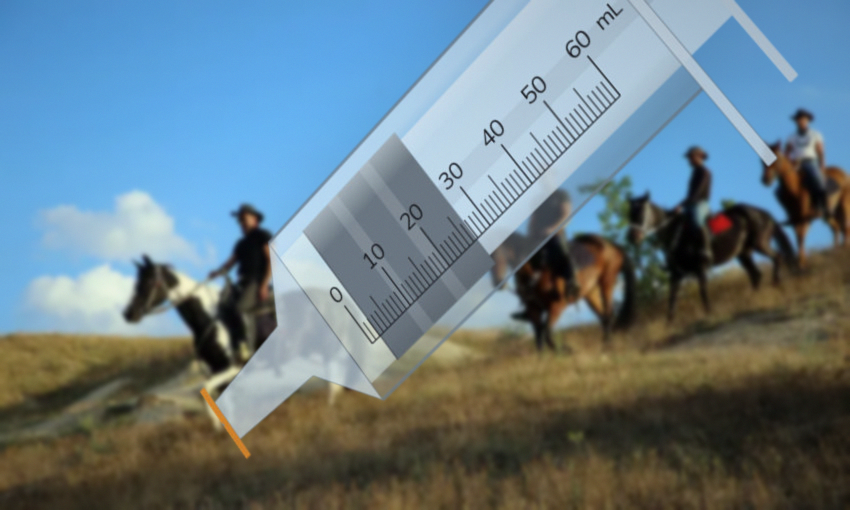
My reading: 2 (mL)
